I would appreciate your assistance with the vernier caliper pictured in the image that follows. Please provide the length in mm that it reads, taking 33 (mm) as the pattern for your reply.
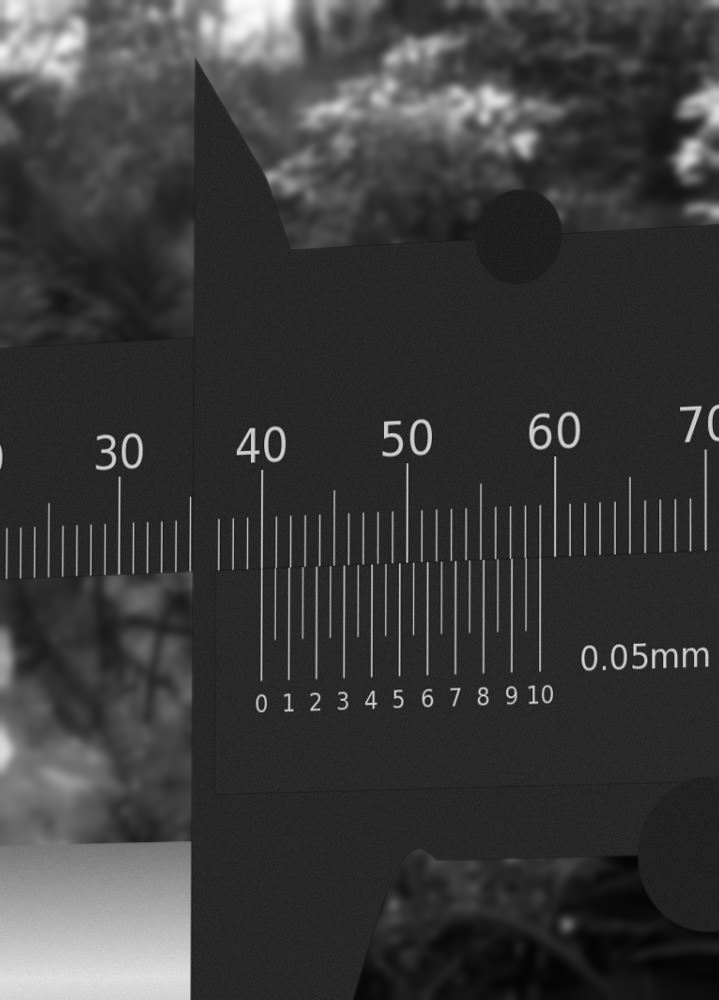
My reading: 40.0 (mm)
